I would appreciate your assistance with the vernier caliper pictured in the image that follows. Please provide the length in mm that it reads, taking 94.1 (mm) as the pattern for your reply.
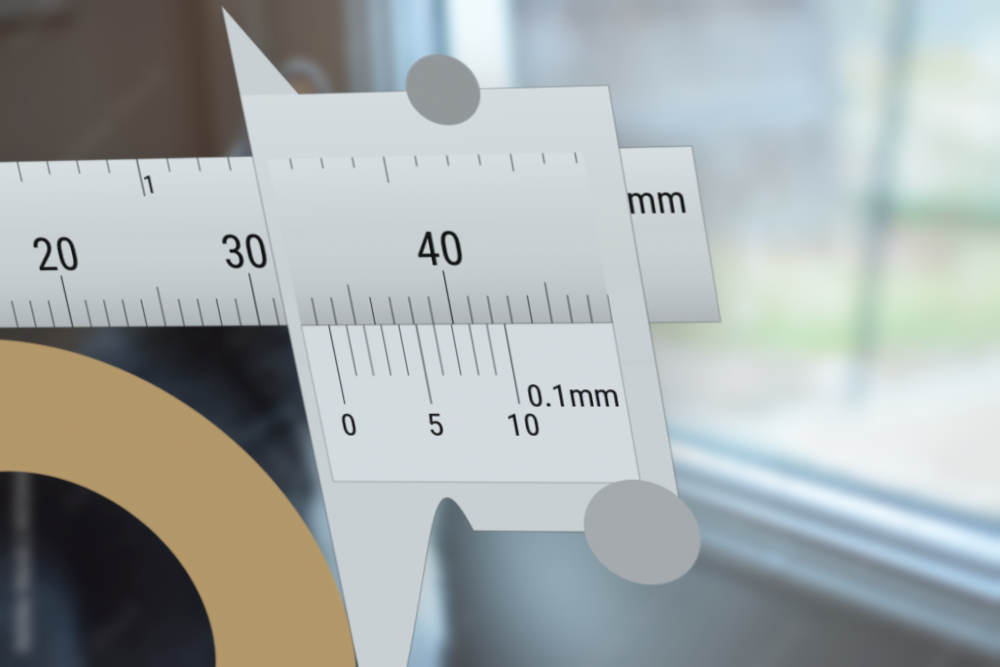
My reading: 33.6 (mm)
